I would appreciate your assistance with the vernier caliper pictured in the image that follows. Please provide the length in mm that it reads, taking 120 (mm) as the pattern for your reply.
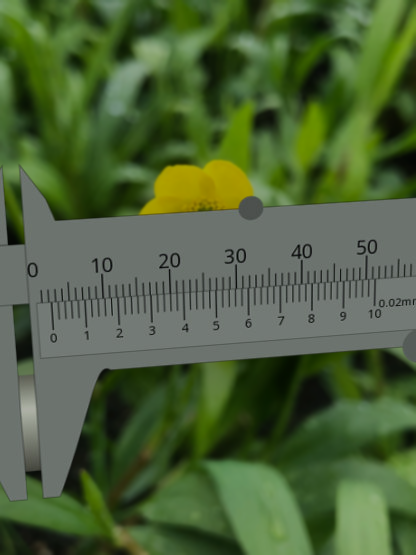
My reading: 2.4 (mm)
